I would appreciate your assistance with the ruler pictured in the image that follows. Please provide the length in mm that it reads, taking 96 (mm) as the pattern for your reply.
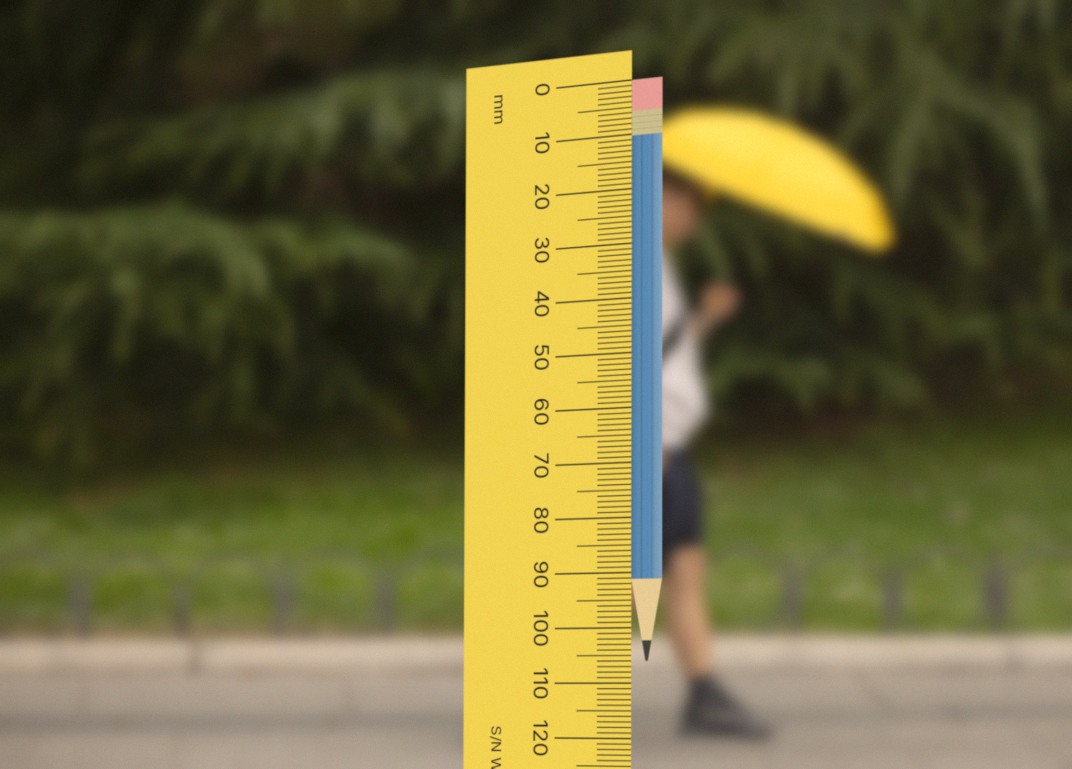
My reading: 106 (mm)
